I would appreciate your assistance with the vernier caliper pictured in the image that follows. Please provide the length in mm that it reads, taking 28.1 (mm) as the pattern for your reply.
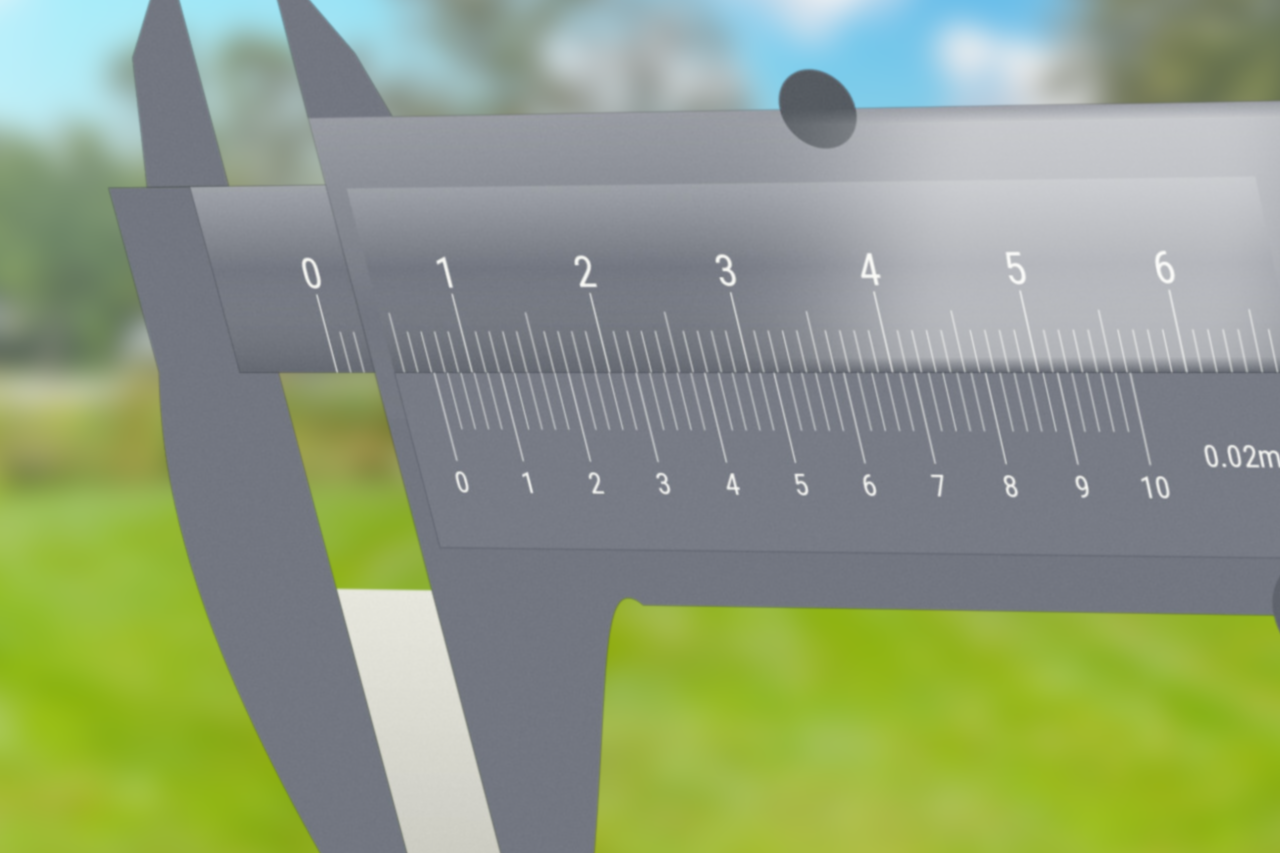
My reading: 7.2 (mm)
